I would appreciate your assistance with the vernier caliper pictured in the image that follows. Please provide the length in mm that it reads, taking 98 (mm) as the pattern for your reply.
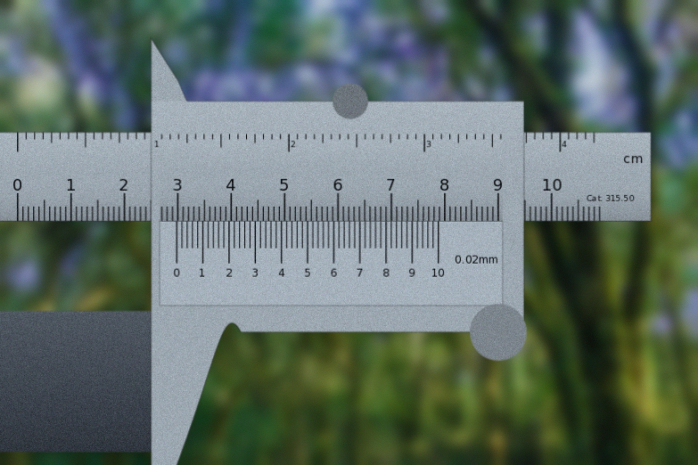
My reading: 29.8 (mm)
